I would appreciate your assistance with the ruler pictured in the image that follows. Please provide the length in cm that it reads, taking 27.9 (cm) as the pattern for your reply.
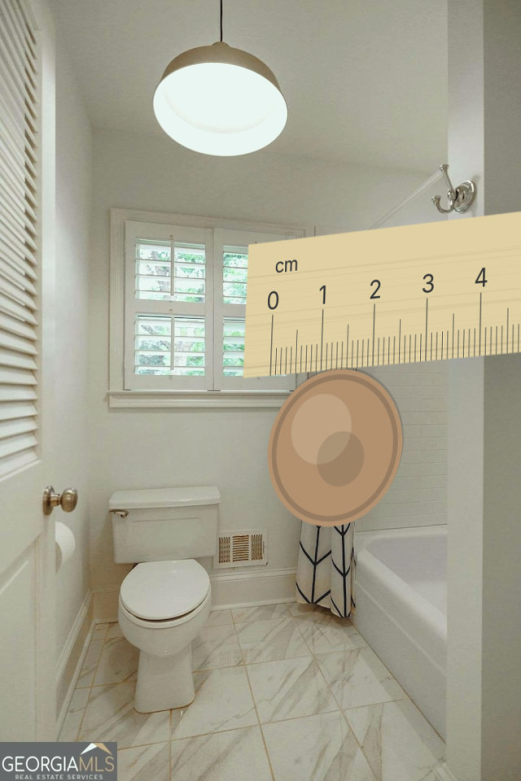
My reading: 2.6 (cm)
